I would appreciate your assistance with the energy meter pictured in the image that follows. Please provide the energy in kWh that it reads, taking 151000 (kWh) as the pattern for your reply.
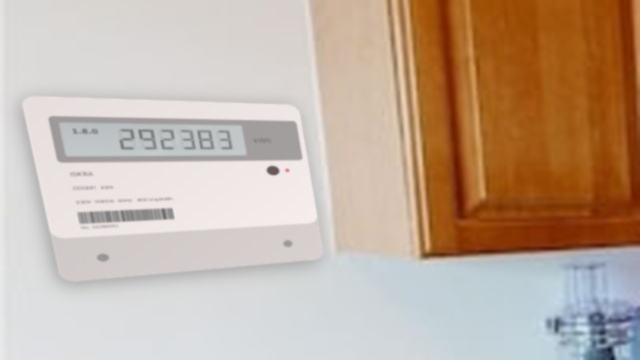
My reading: 292383 (kWh)
